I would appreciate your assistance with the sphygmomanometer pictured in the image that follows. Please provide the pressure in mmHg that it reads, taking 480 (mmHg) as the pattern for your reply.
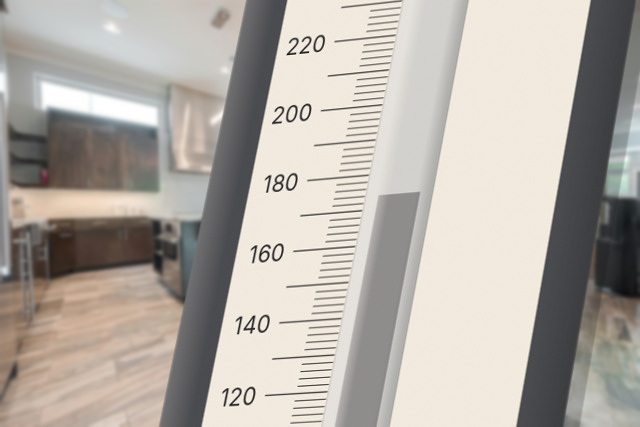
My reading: 174 (mmHg)
